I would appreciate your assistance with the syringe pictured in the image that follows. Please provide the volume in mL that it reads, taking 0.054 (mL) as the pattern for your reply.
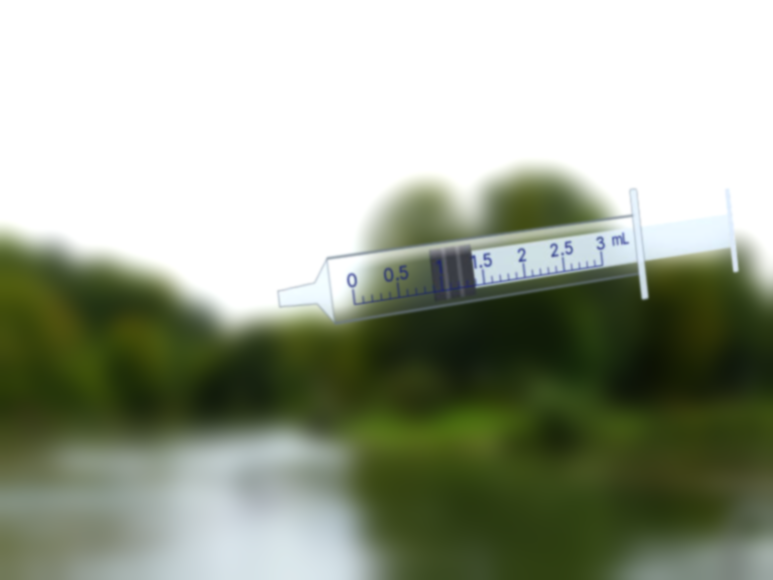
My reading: 0.9 (mL)
